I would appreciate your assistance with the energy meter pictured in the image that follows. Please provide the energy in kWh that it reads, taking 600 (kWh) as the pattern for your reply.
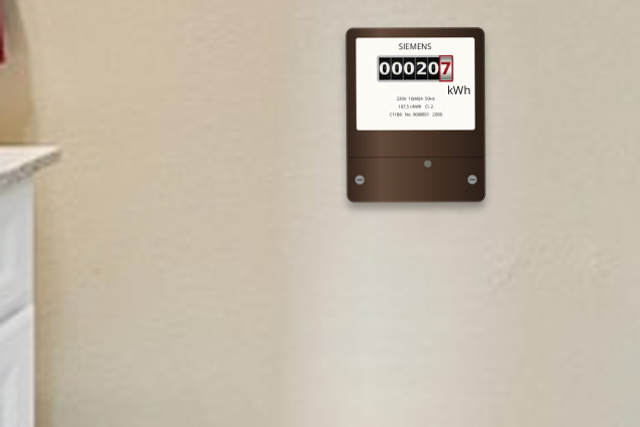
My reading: 20.7 (kWh)
